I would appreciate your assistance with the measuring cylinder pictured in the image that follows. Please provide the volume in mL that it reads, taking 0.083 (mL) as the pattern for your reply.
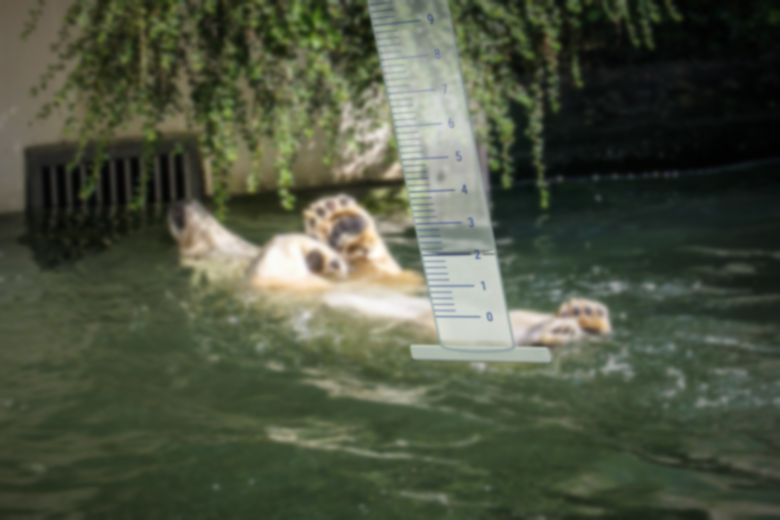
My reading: 2 (mL)
